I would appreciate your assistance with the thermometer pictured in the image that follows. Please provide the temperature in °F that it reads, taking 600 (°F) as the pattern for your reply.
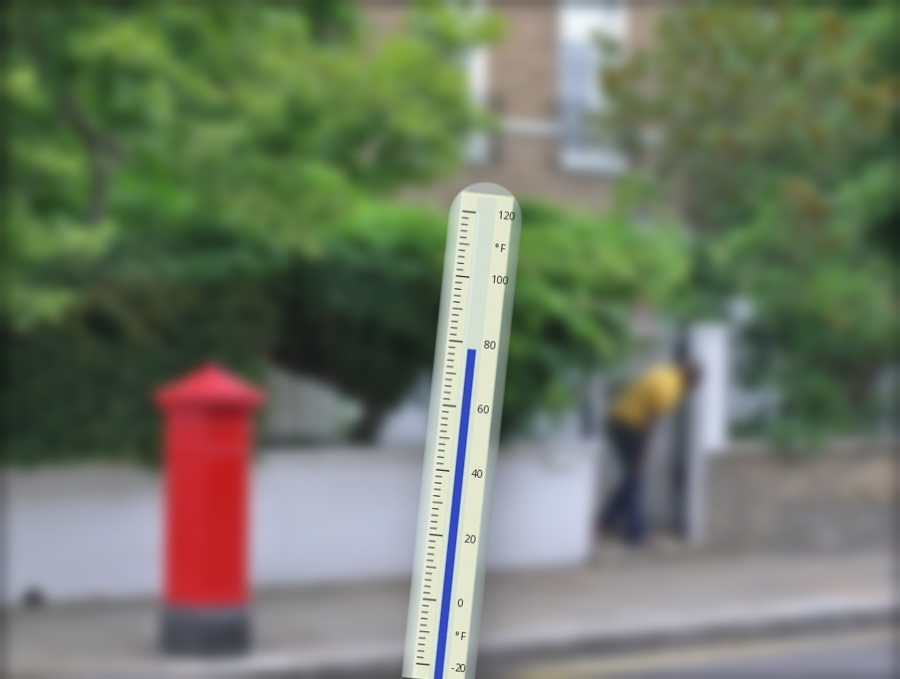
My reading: 78 (°F)
